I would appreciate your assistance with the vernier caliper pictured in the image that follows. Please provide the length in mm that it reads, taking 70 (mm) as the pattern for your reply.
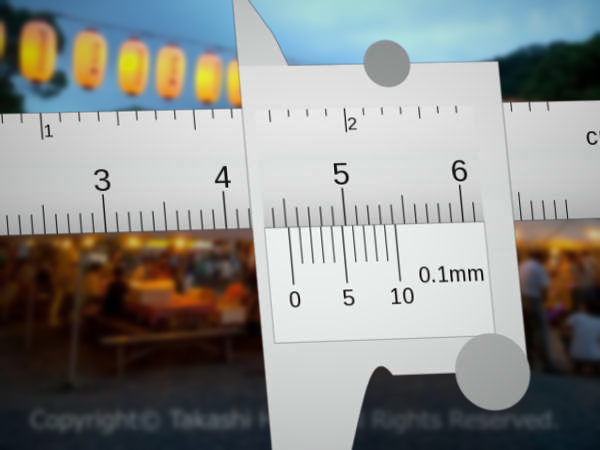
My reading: 45.2 (mm)
